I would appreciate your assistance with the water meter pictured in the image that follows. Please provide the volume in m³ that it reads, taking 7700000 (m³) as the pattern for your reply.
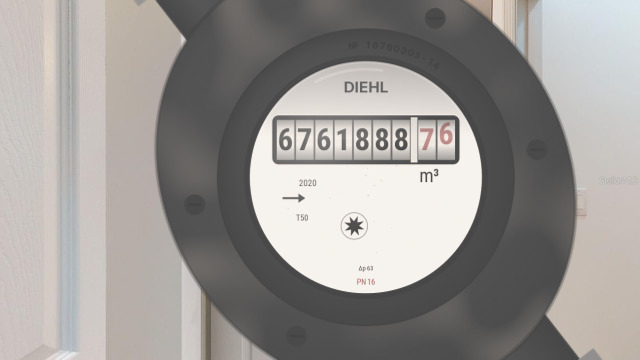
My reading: 6761888.76 (m³)
